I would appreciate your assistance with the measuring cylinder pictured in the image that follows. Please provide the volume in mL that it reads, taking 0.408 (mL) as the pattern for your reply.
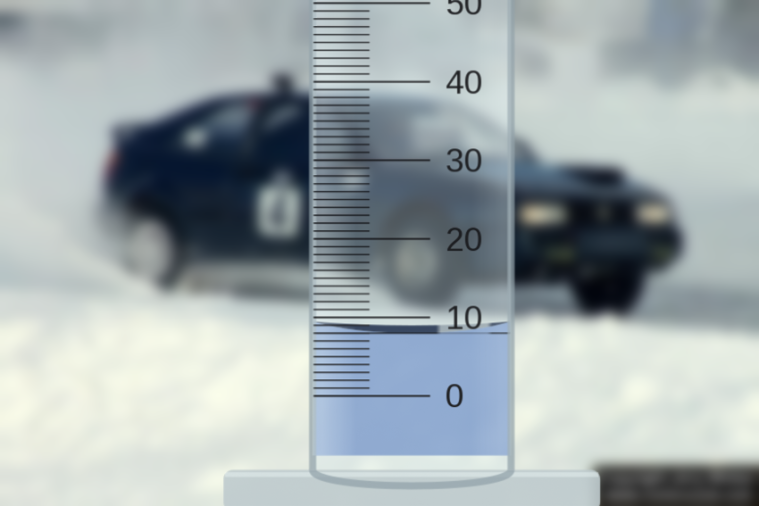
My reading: 8 (mL)
